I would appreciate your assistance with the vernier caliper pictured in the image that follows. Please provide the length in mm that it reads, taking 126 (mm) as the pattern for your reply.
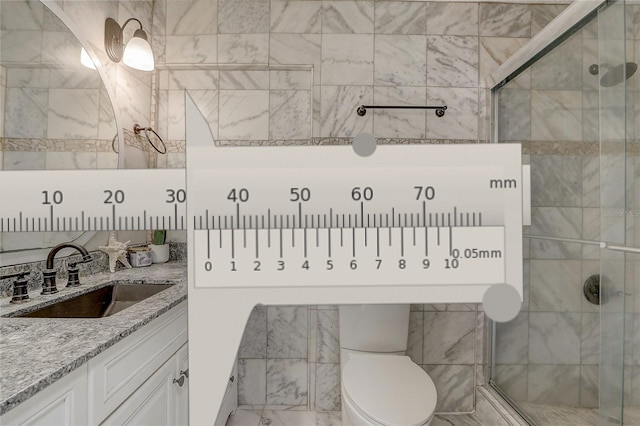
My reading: 35.2 (mm)
